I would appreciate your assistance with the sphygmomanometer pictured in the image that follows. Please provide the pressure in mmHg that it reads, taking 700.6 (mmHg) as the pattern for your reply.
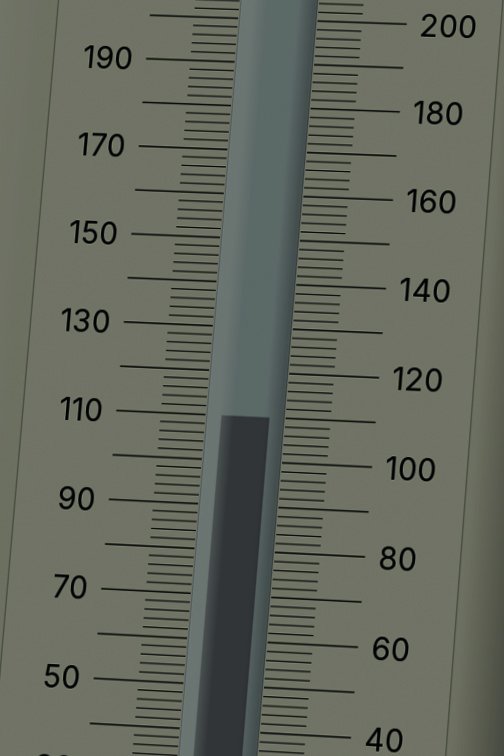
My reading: 110 (mmHg)
